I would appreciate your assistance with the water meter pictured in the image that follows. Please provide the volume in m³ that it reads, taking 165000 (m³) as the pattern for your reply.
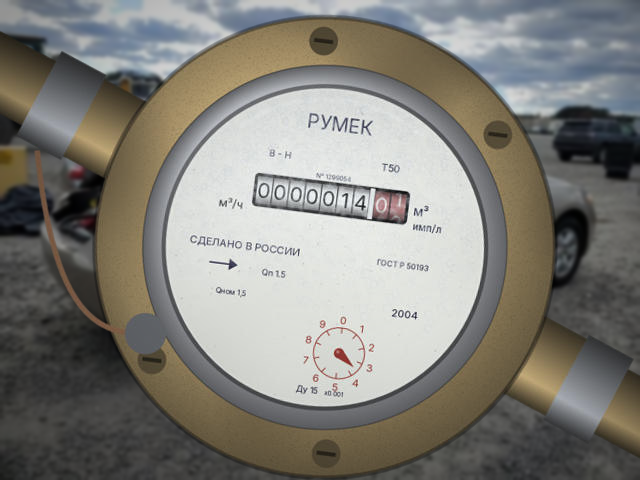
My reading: 14.013 (m³)
